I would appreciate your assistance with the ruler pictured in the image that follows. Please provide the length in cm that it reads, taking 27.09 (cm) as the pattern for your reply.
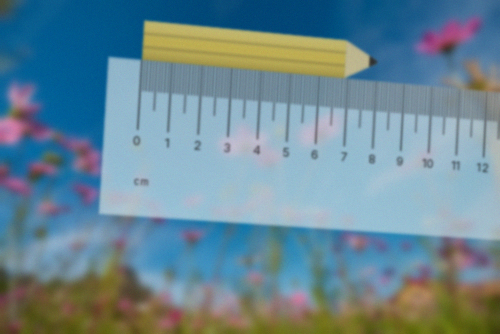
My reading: 8 (cm)
